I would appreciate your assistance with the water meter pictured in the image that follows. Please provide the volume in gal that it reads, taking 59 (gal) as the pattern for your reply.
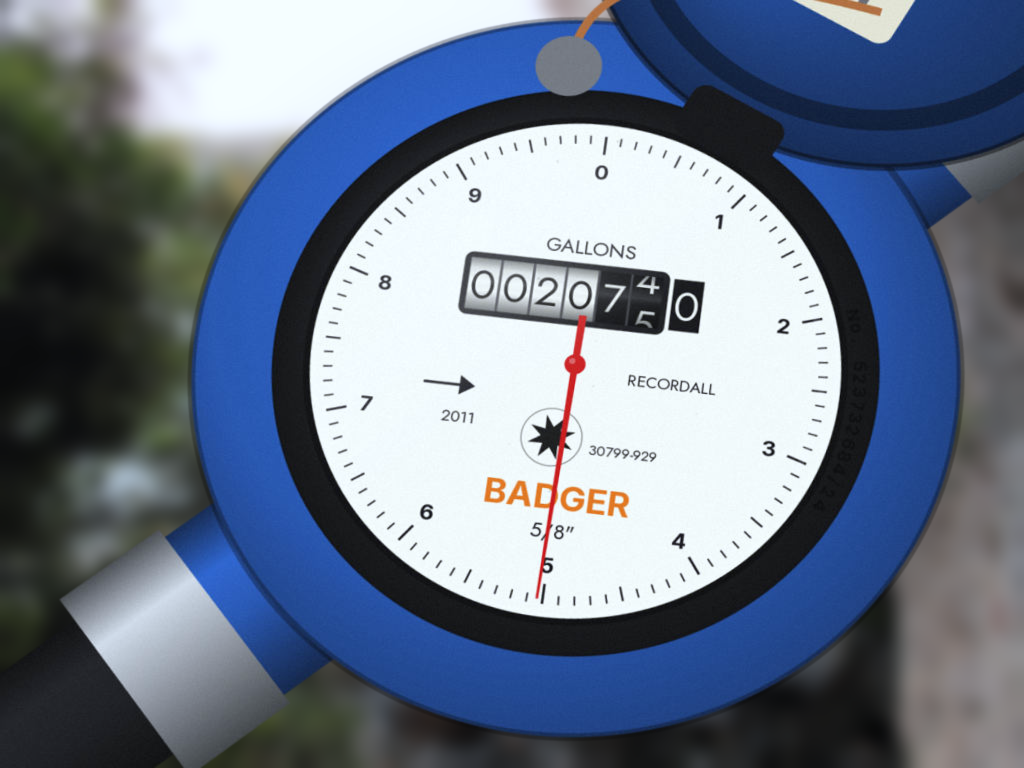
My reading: 20745.0 (gal)
